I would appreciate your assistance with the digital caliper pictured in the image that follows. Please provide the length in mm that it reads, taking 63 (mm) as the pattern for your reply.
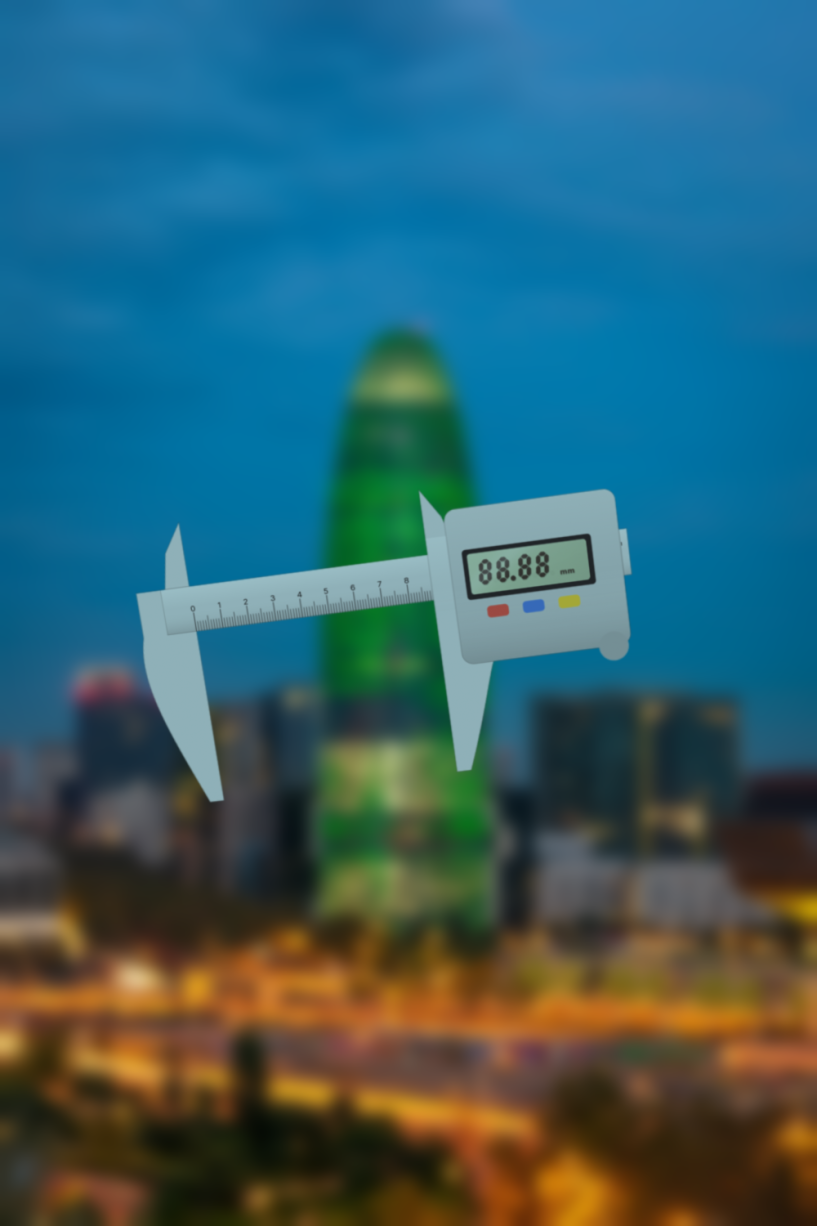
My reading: 88.88 (mm)
